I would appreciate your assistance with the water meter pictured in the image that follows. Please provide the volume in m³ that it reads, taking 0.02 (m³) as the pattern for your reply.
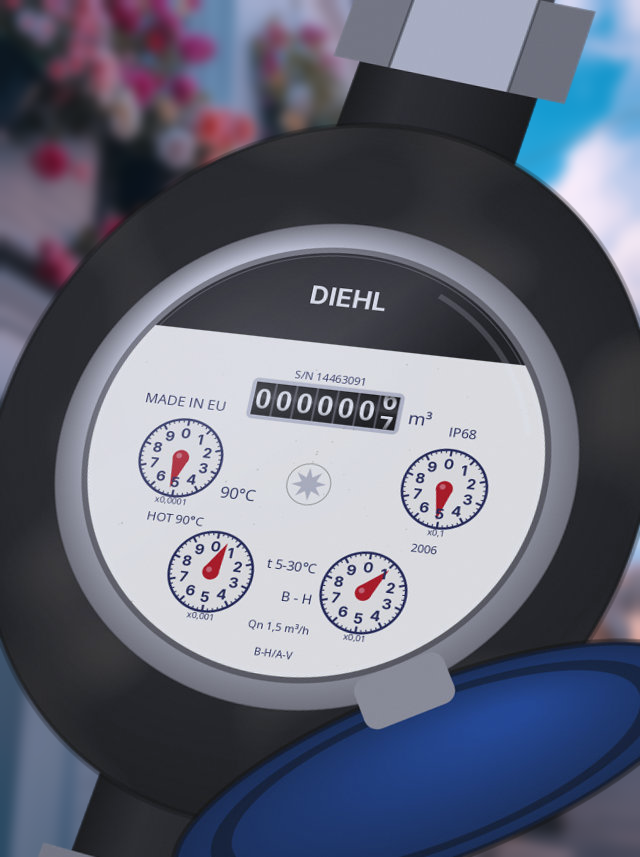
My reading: 6.5105 (m³)
